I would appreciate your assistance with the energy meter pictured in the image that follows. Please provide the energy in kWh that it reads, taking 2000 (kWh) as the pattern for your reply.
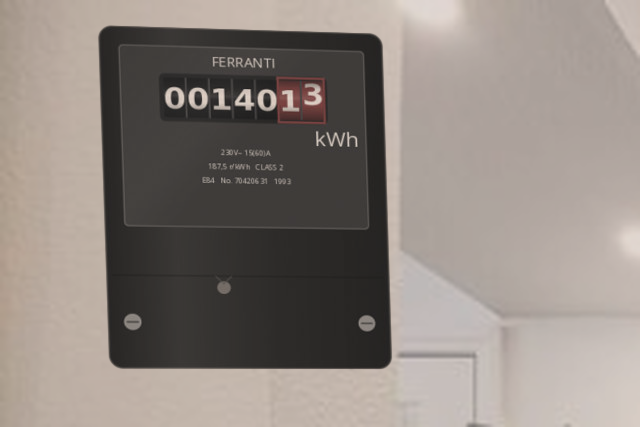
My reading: 140.13 (kWh)
